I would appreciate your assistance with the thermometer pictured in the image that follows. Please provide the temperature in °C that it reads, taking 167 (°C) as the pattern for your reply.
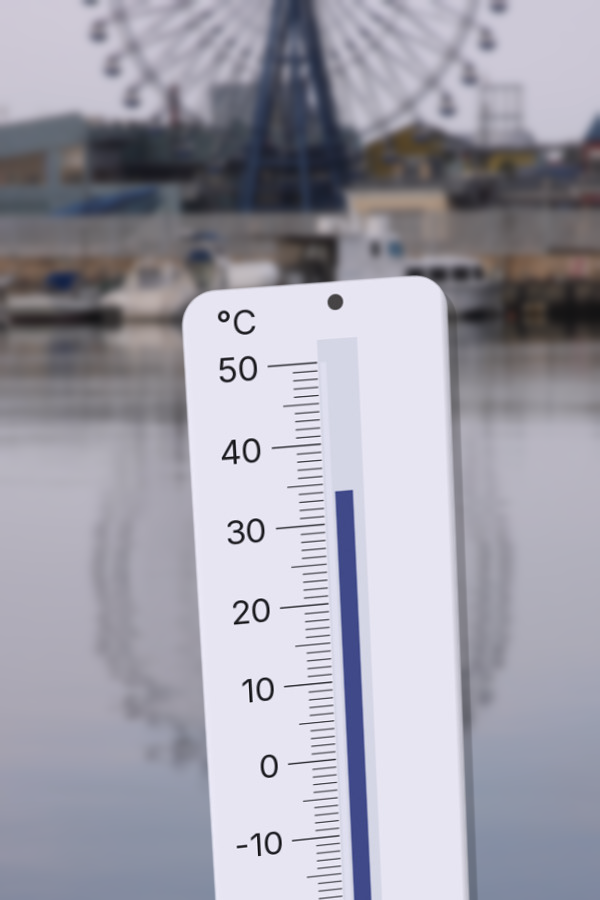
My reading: 34 (°C)
